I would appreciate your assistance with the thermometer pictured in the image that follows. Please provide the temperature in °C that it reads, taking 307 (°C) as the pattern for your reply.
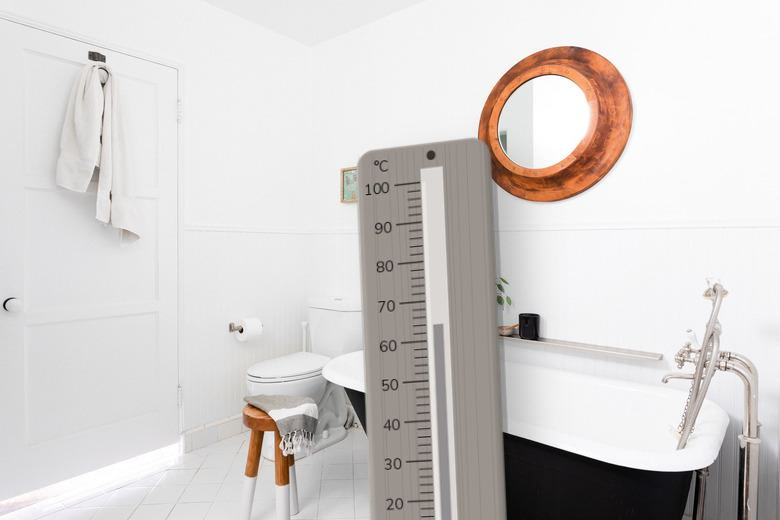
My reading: 64 (°C)
